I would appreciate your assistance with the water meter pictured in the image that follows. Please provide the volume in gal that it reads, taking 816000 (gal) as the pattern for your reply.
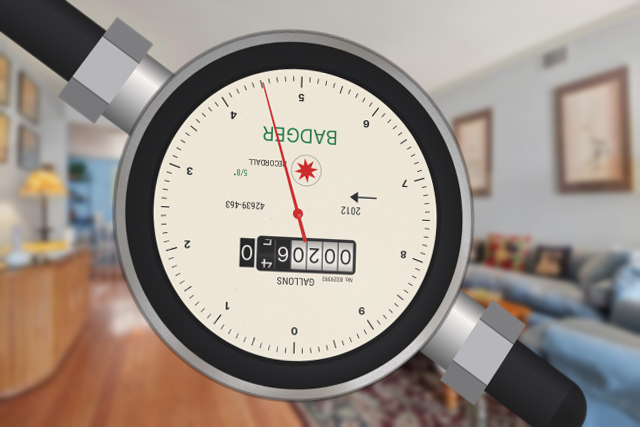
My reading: 20644.5 (gal)
